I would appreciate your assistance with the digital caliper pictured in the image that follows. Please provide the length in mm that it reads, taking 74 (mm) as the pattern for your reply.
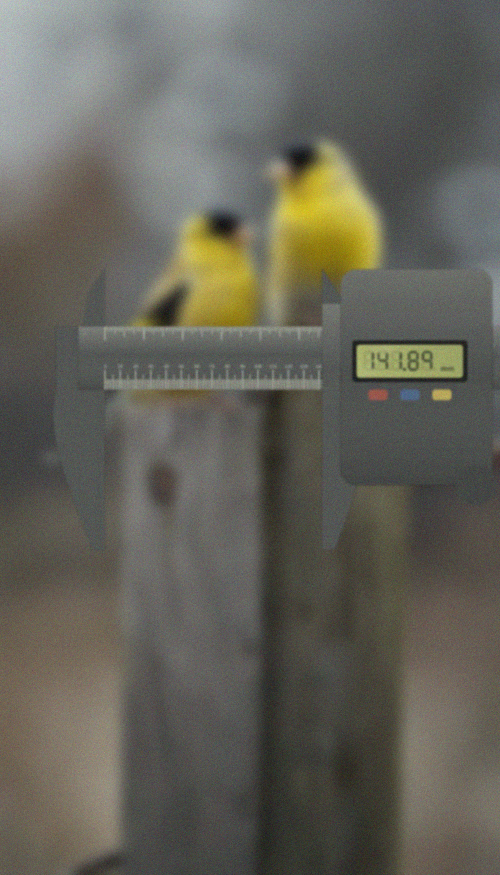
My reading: 141.89 (mm)
